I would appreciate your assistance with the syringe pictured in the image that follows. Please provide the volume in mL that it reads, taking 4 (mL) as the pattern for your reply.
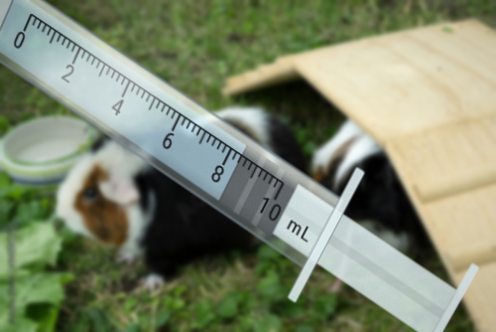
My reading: 8.4 (mL)
